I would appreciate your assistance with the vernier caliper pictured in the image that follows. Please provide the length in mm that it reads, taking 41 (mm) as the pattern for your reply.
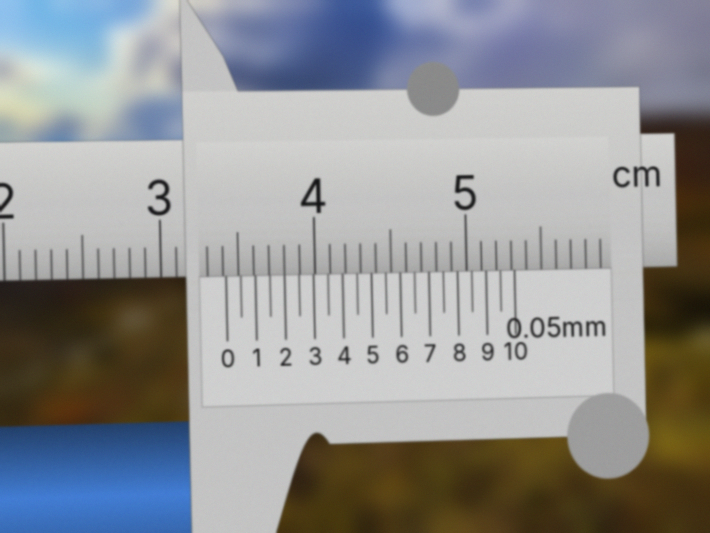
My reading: 34.2 (mm)
